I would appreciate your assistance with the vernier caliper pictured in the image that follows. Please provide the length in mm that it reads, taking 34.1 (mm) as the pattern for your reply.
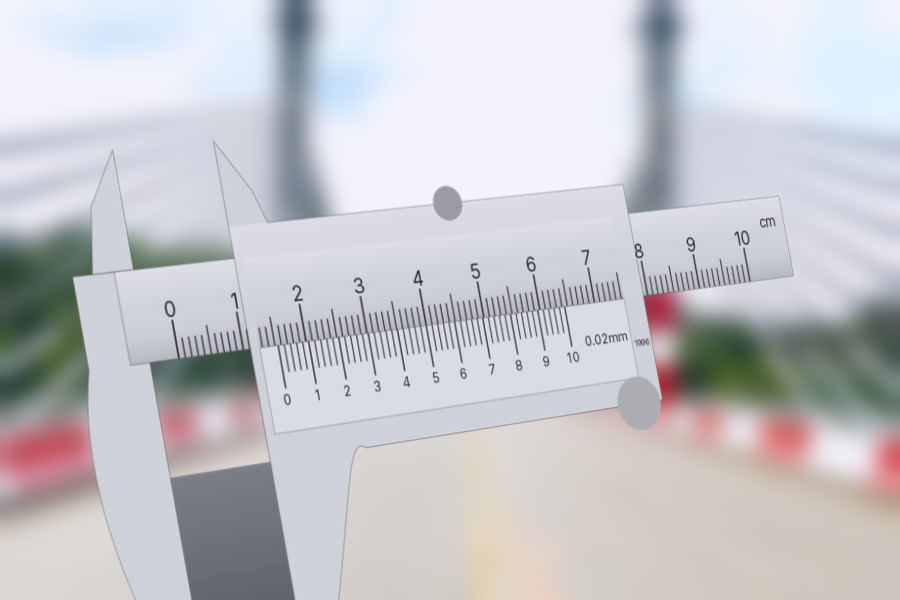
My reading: 15.5 (mm)
